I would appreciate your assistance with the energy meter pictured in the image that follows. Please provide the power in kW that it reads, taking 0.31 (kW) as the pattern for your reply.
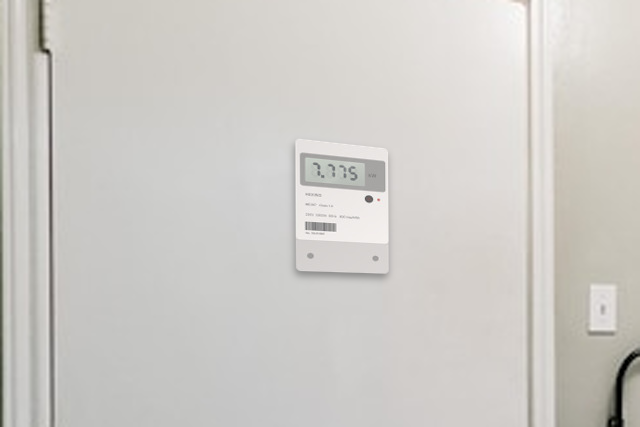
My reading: 7.775 (kW)
